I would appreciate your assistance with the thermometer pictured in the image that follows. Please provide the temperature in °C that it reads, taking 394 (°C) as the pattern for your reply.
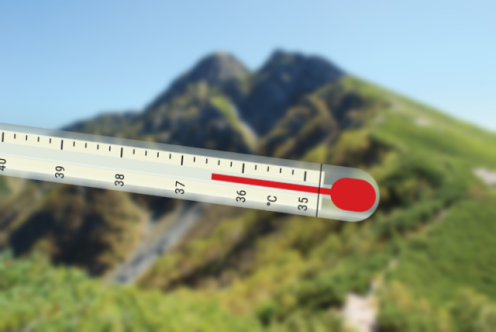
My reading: 36.5 (°C)
